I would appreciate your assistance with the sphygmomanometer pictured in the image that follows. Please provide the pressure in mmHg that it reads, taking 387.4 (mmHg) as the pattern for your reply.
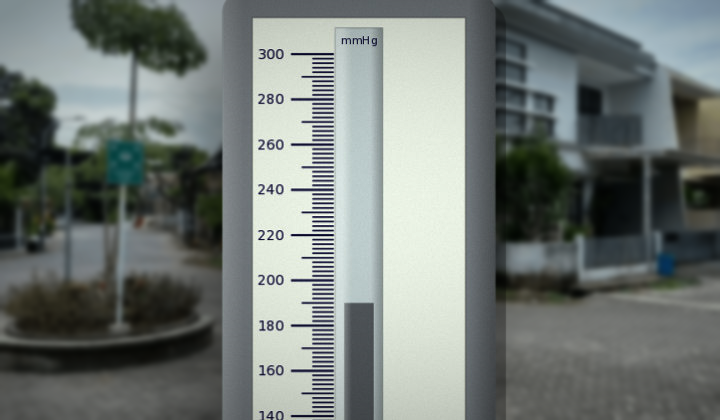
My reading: 190 (mmHg)
